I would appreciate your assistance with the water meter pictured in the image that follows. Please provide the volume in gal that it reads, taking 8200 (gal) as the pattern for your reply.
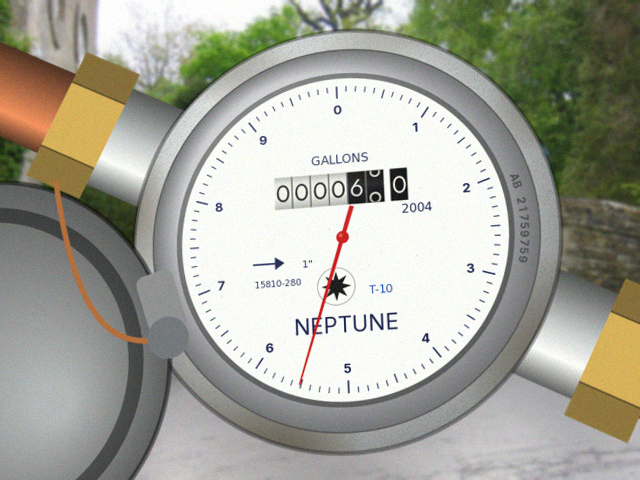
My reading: 685.5 (gal)
